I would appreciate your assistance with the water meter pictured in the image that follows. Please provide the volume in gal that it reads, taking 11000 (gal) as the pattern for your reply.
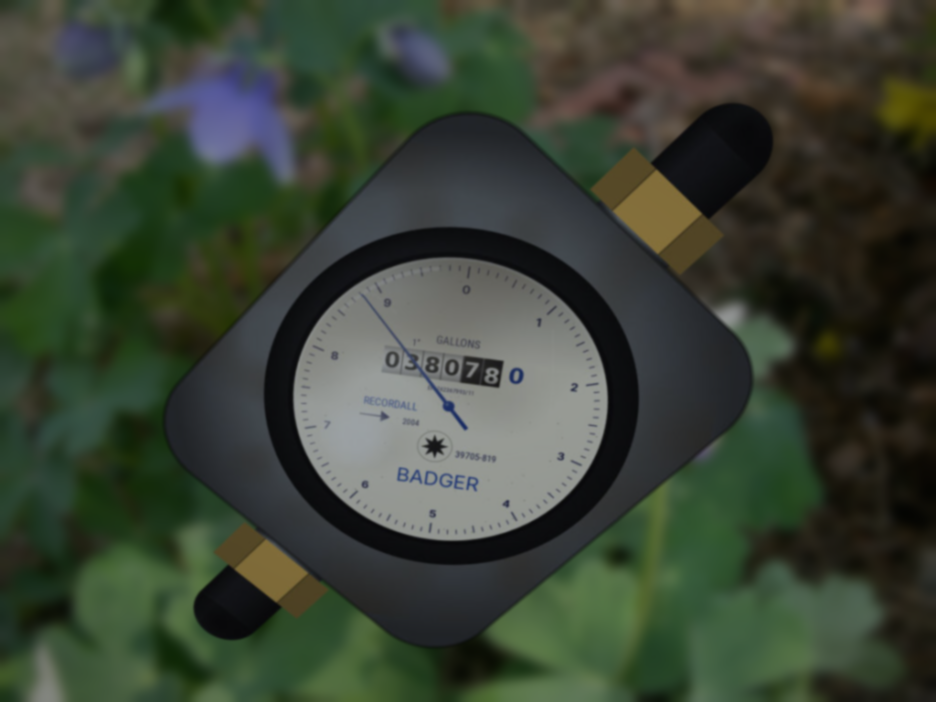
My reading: 380778.8 (gal)
